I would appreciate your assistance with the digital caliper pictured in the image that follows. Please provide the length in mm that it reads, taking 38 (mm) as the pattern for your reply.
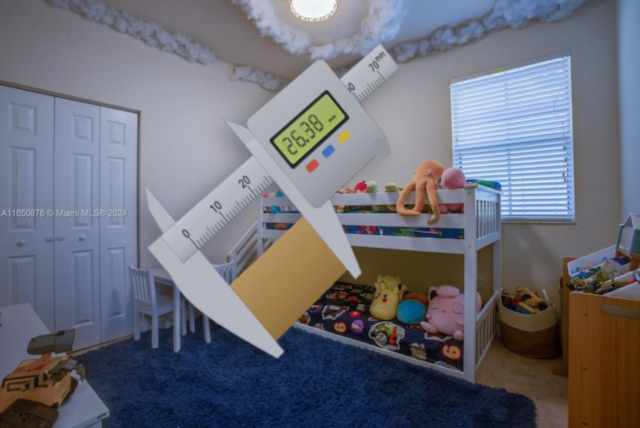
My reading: 26.38 (mm)
